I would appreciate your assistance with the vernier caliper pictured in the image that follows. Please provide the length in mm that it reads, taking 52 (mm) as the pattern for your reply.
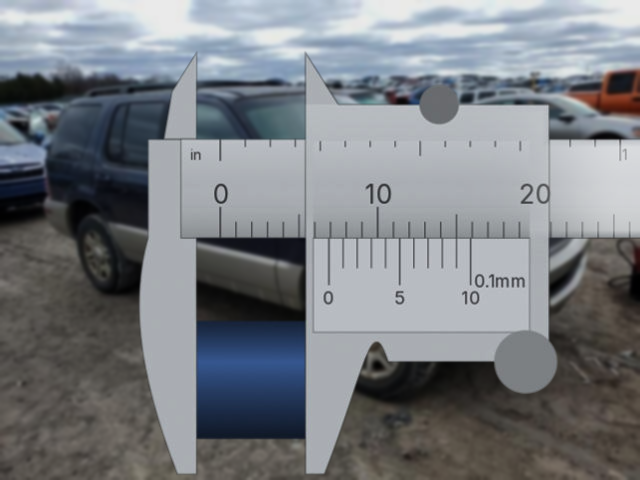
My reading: 6.9 (mm)
